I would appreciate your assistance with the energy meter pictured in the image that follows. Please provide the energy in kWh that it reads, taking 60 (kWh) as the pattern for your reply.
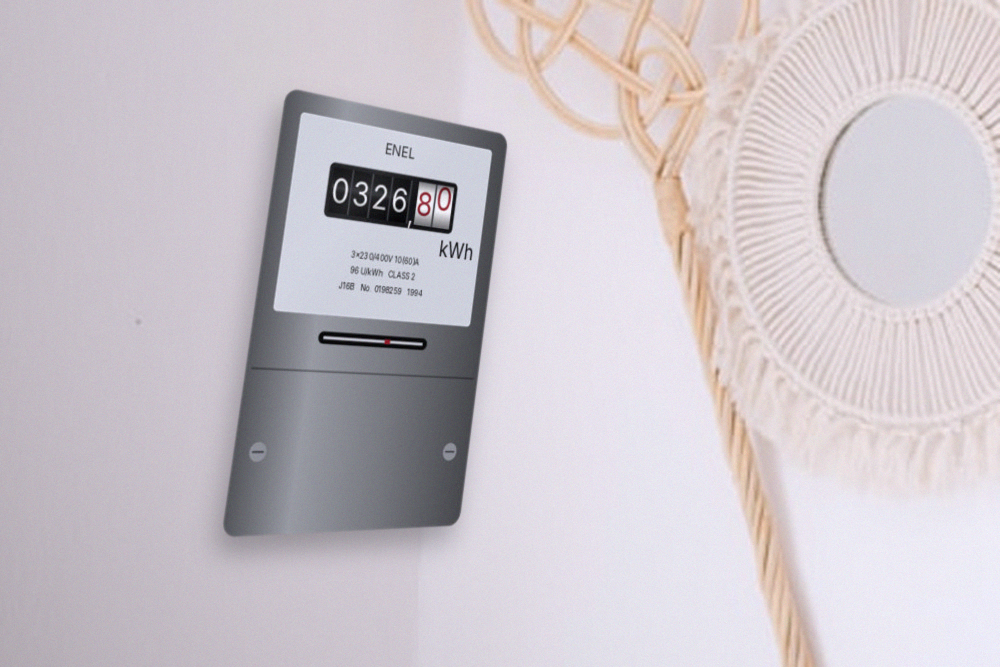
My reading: 326.80 (kWh)
